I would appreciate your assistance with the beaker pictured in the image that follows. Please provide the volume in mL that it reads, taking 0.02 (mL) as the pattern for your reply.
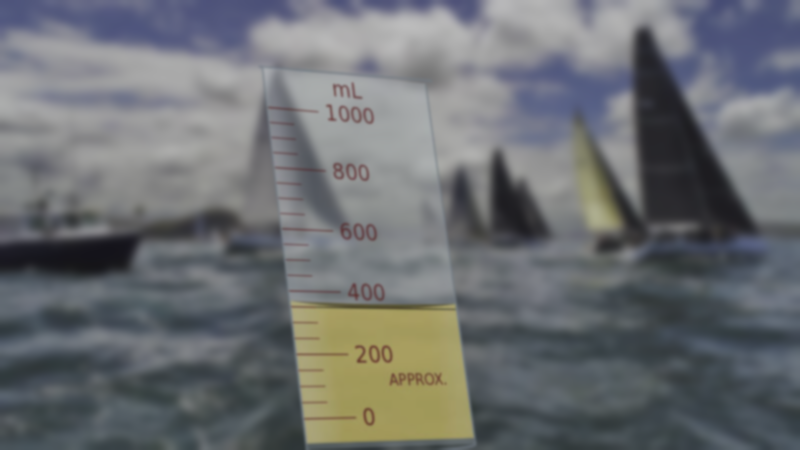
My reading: 350 (mL)
